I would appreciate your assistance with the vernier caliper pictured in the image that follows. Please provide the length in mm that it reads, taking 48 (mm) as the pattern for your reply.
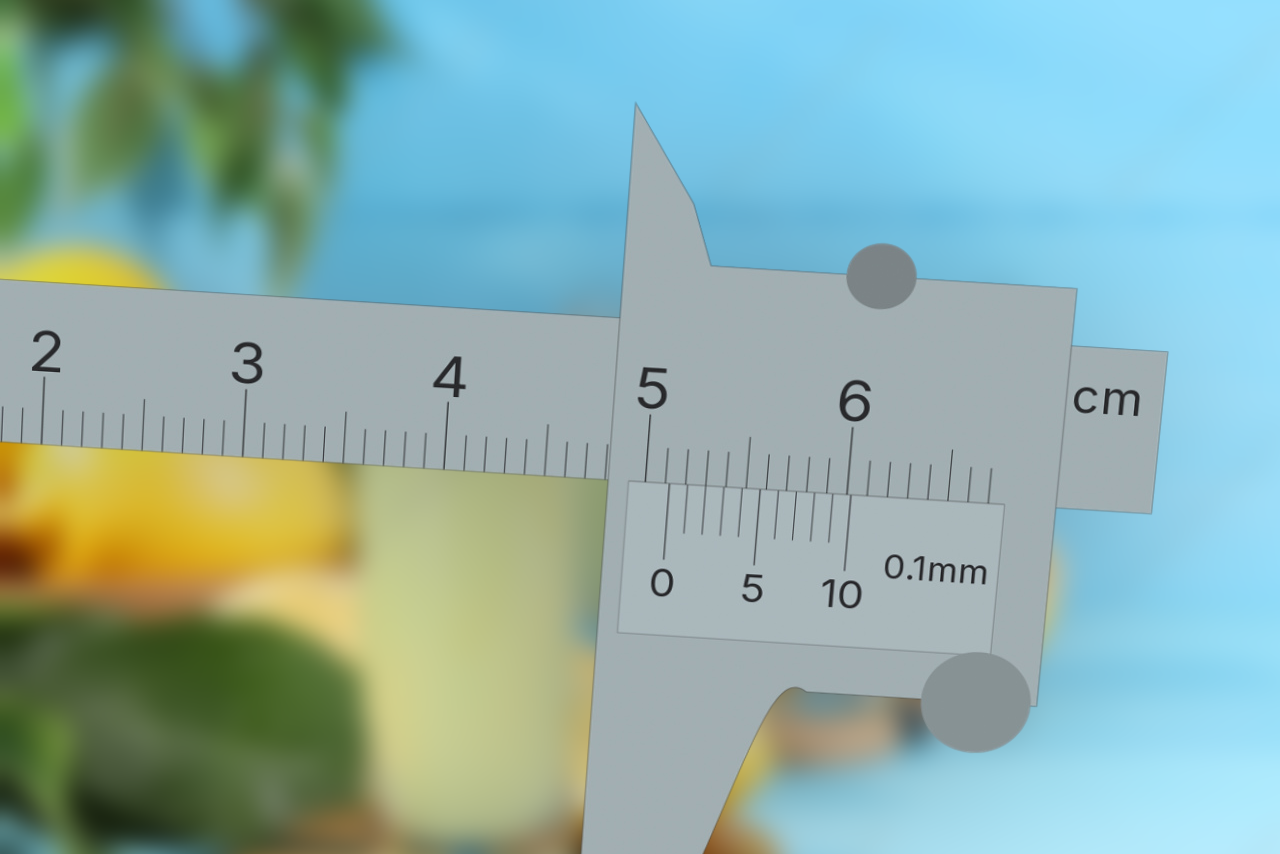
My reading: 51.2 (mm)
